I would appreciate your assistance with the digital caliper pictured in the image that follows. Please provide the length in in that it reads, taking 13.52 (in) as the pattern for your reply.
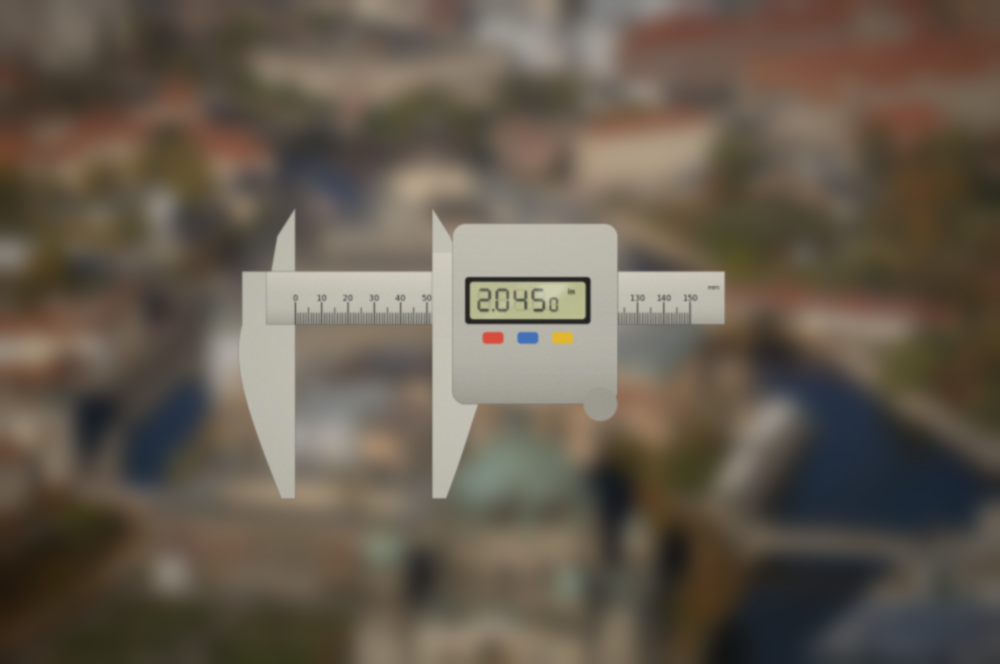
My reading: 2.0450 (in)
